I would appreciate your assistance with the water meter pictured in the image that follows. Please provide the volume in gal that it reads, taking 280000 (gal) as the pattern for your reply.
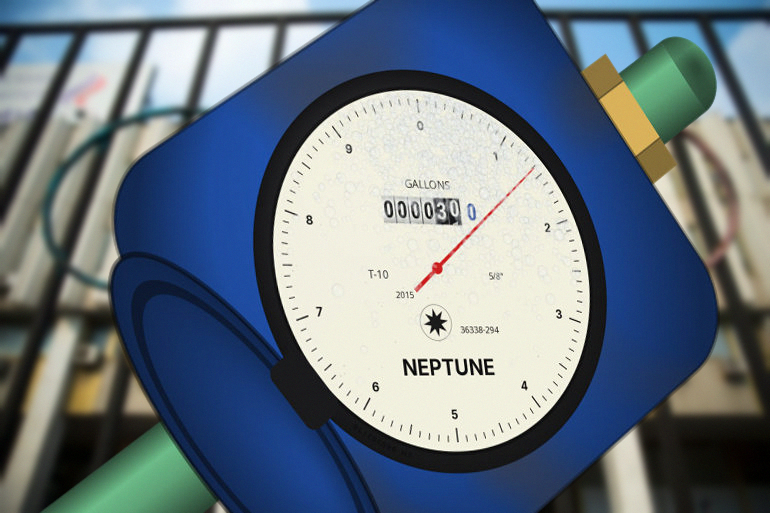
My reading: 301.4 (gal)
